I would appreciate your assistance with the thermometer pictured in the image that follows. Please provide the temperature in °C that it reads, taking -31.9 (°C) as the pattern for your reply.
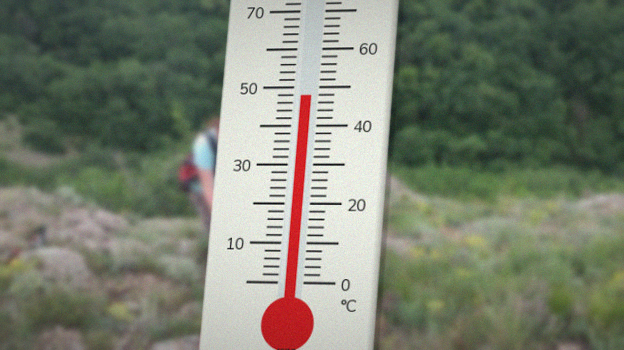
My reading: 48 (°C)
